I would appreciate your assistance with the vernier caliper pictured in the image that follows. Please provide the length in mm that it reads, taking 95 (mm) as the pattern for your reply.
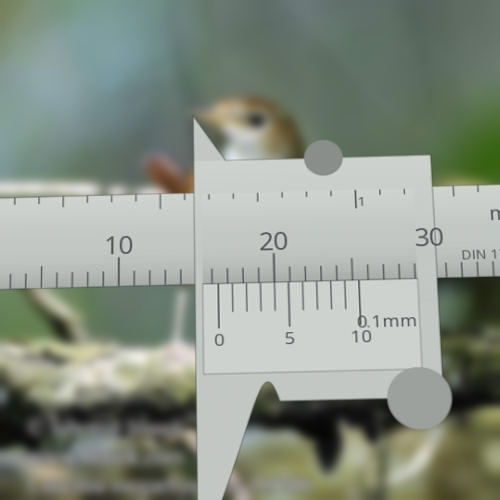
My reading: 16.4 (mm)
